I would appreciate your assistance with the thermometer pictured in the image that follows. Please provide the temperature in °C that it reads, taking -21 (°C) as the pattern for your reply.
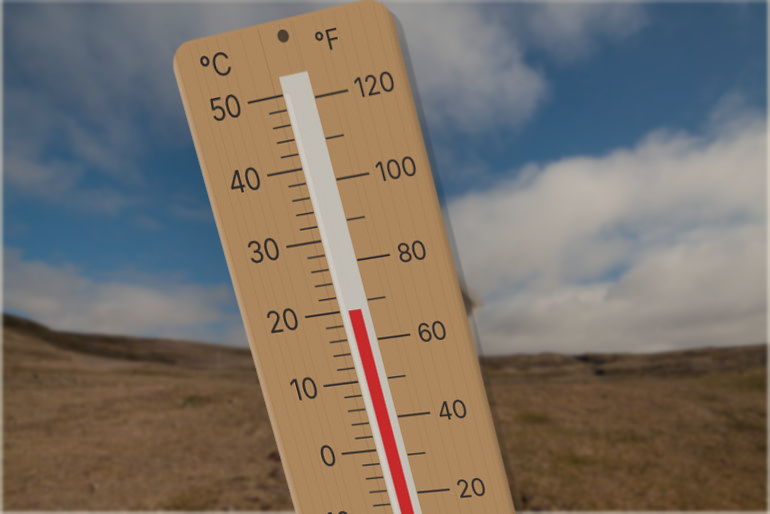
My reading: 20 (°C)
